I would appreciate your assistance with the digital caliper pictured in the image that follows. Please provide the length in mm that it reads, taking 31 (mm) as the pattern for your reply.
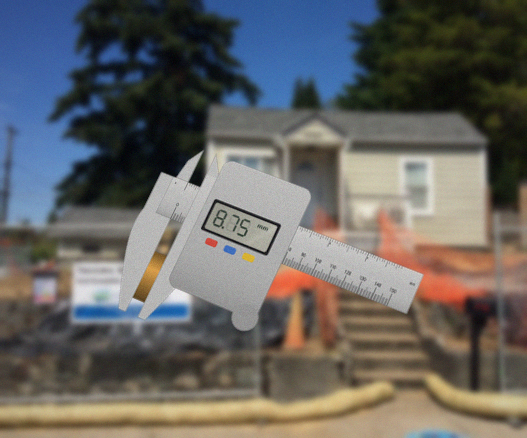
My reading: 8.75 (mm)
